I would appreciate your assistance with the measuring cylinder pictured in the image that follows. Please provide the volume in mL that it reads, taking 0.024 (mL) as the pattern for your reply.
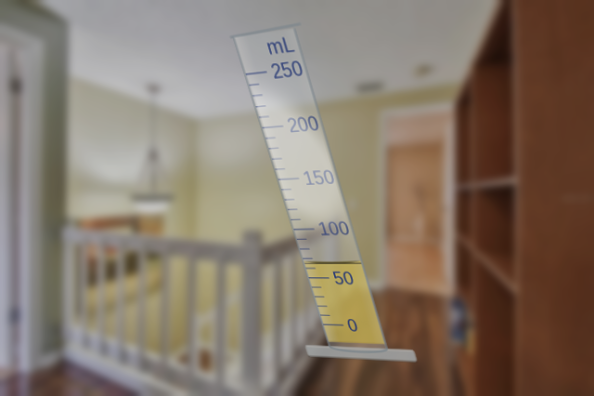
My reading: 65 (mL)
